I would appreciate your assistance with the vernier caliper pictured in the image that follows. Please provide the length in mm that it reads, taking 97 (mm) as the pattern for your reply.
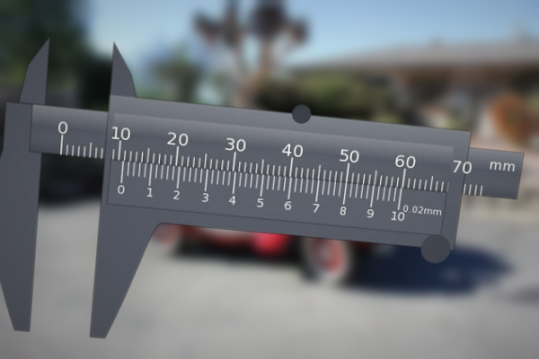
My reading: 10.8 (mm)
